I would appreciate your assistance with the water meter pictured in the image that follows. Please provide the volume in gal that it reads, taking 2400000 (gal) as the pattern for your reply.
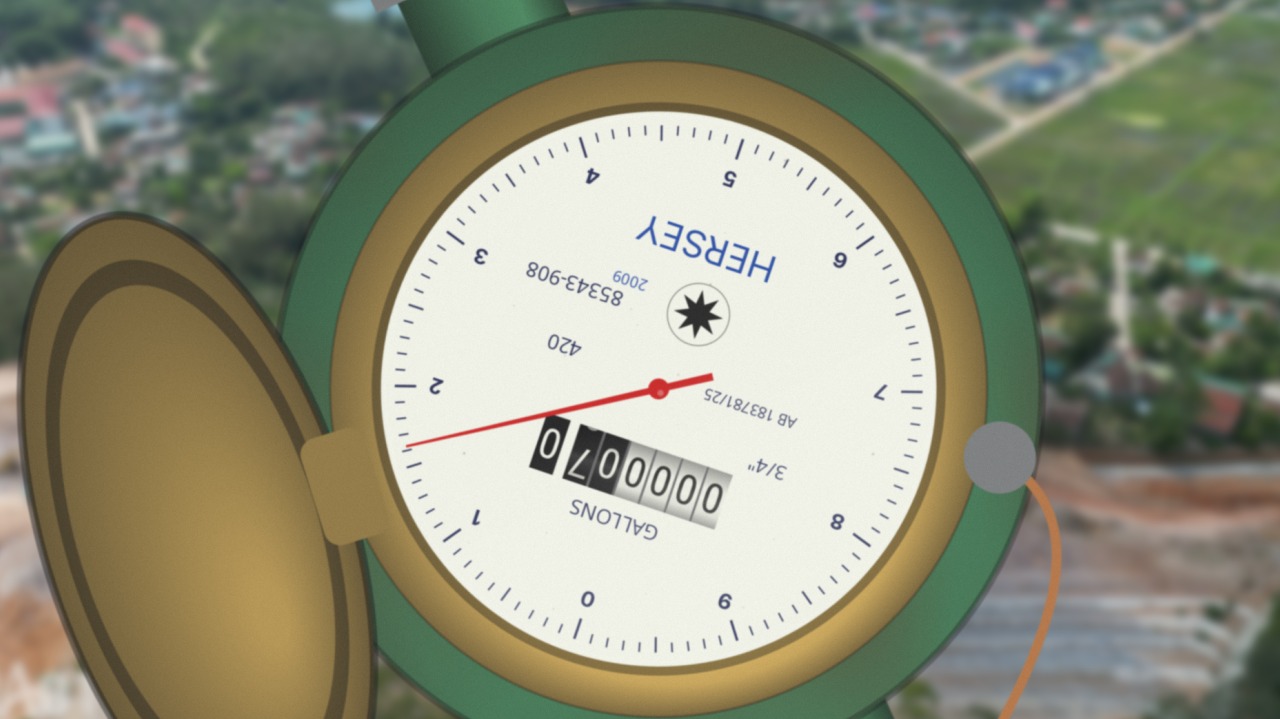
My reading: 71.6 (gal)
